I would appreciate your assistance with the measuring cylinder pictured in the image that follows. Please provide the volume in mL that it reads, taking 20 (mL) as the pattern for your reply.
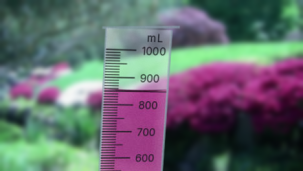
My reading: 850 (mL)
